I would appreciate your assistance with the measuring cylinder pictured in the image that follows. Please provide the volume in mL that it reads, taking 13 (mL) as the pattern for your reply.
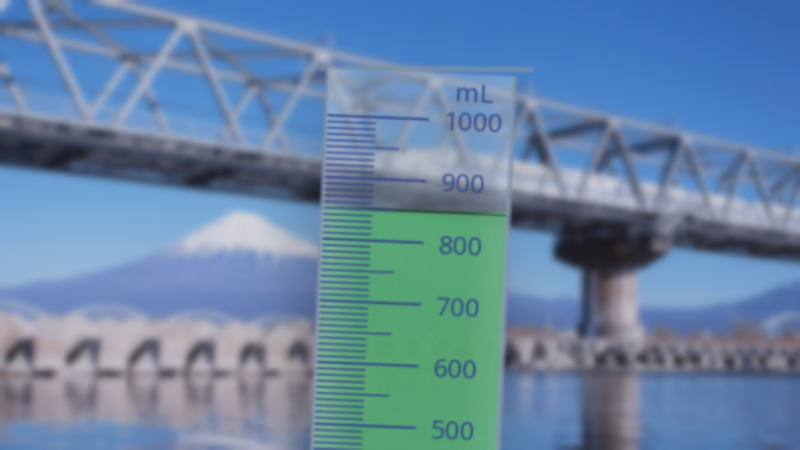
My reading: 850 (mL)
